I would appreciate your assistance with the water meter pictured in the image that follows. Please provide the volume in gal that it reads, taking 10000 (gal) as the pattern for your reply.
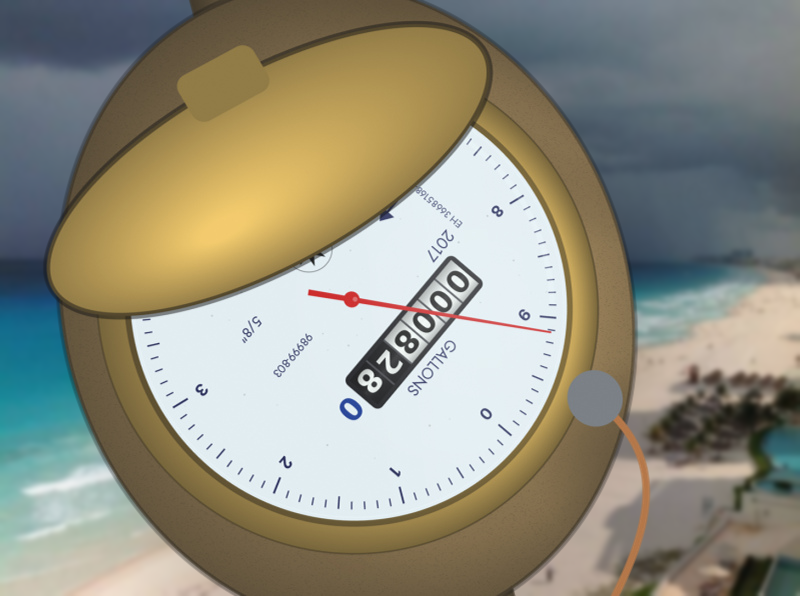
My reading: 8279.1 (gal)
